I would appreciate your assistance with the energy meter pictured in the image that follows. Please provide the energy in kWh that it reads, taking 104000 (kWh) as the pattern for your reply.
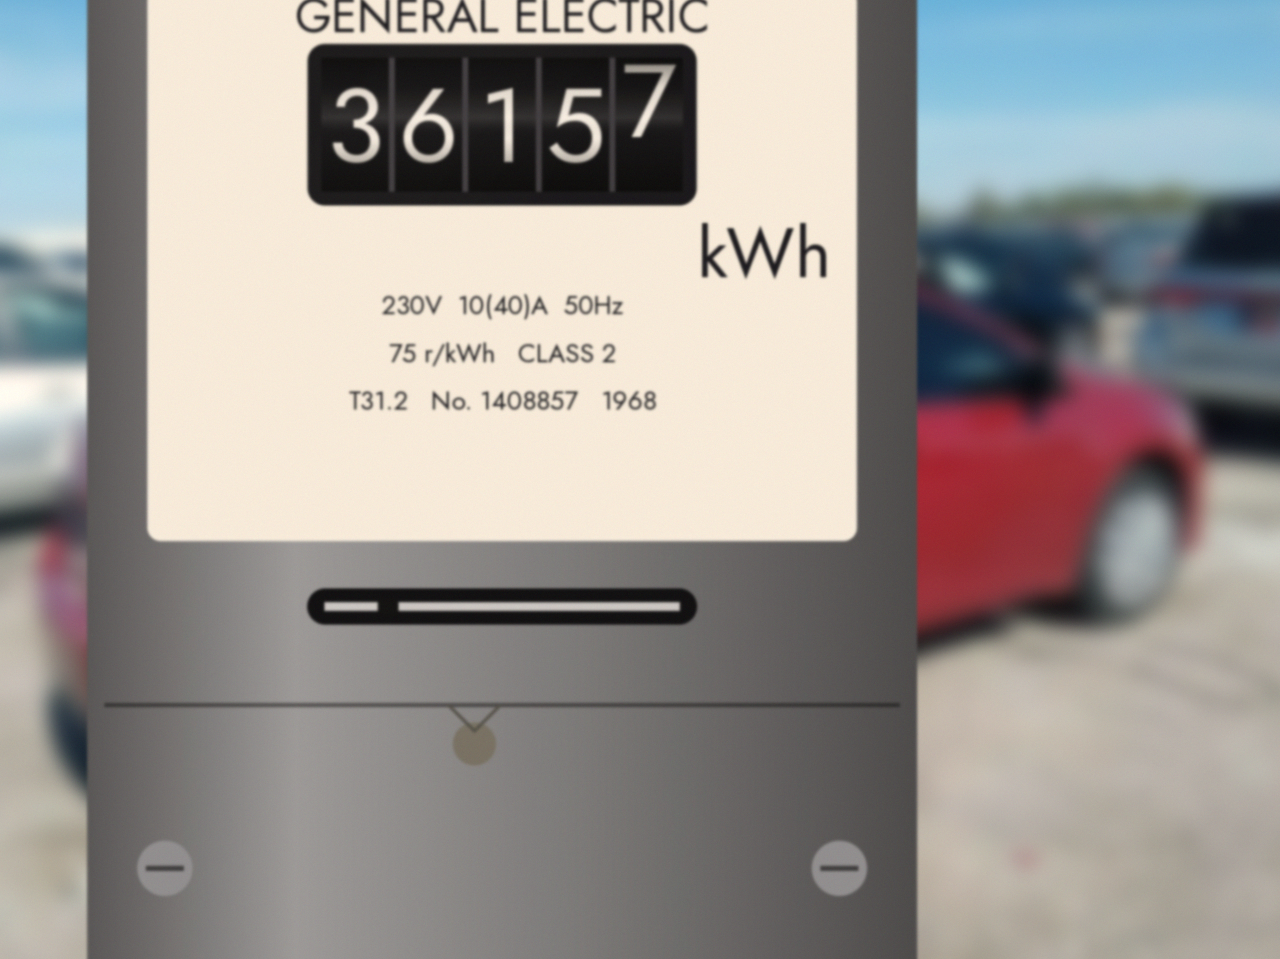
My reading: 36157 (kWh)
